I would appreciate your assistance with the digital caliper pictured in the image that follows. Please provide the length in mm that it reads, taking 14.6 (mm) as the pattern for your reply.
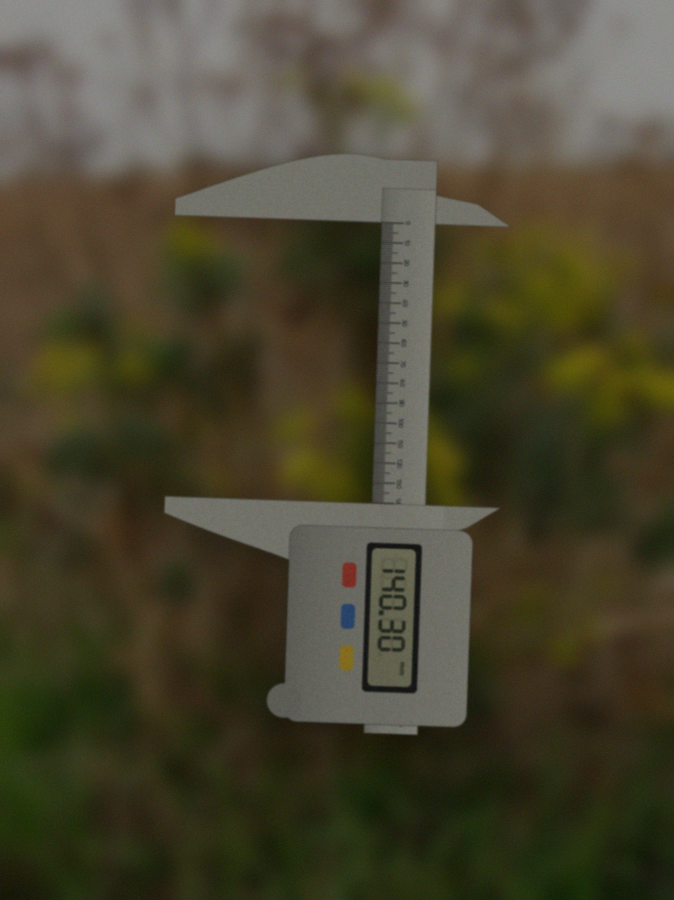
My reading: 140.30 (mm)
